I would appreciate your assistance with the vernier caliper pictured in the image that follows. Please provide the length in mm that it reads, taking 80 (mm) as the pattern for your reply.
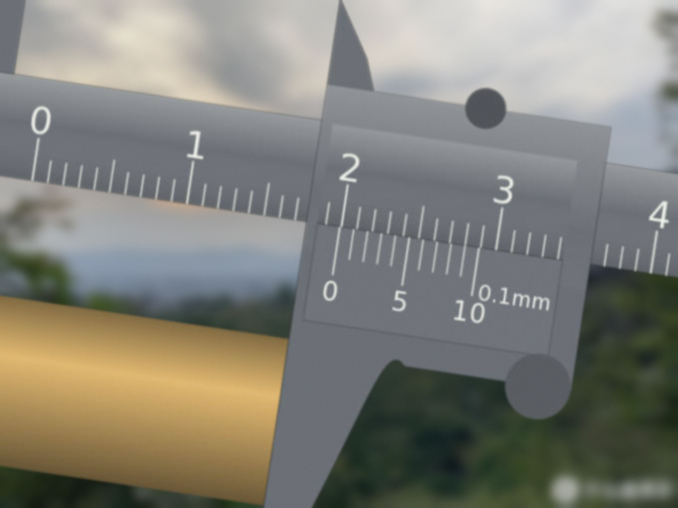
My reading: 19.9 (mm)
